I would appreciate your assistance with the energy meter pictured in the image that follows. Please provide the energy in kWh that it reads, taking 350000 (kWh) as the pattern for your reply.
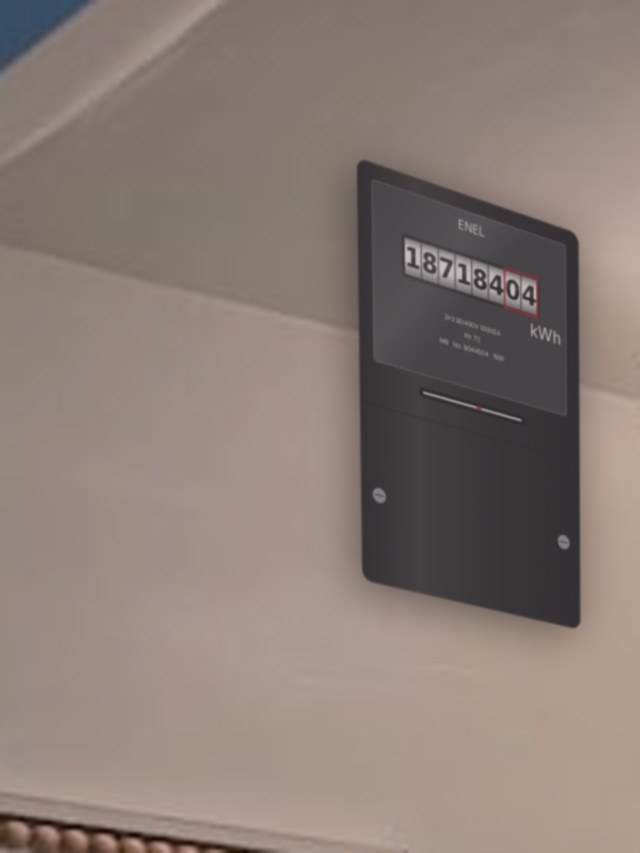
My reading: 187184.04 (kWh)
